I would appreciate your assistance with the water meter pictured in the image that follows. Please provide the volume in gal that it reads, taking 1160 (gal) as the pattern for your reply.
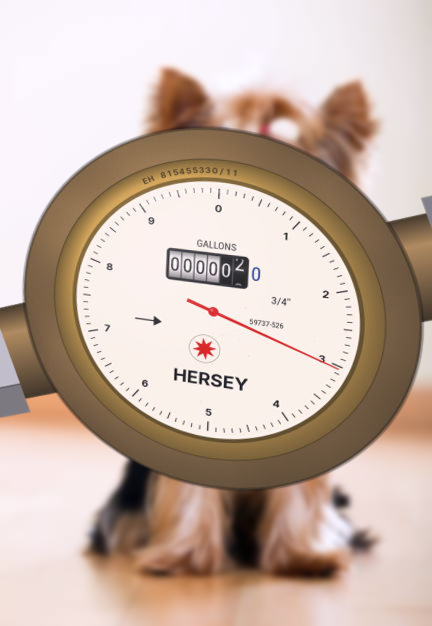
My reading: 23.0 (gal)
